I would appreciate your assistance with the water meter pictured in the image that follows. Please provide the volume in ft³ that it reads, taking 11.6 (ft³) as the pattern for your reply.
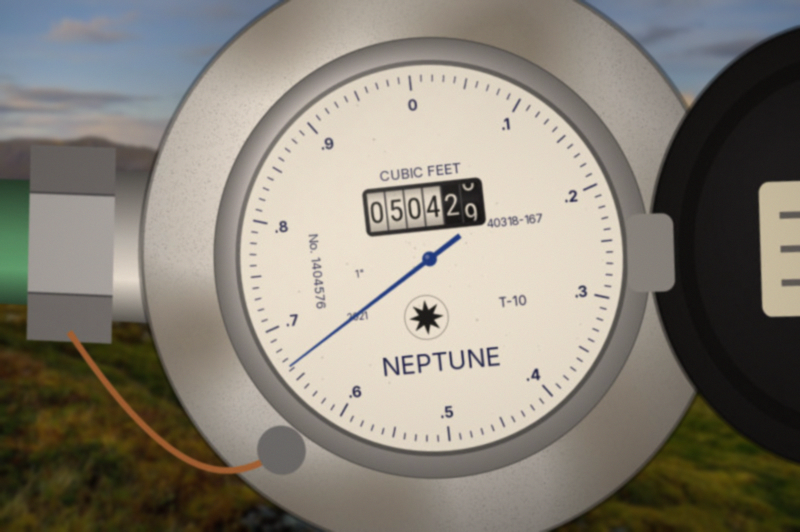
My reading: 50428.66 (ft³)
